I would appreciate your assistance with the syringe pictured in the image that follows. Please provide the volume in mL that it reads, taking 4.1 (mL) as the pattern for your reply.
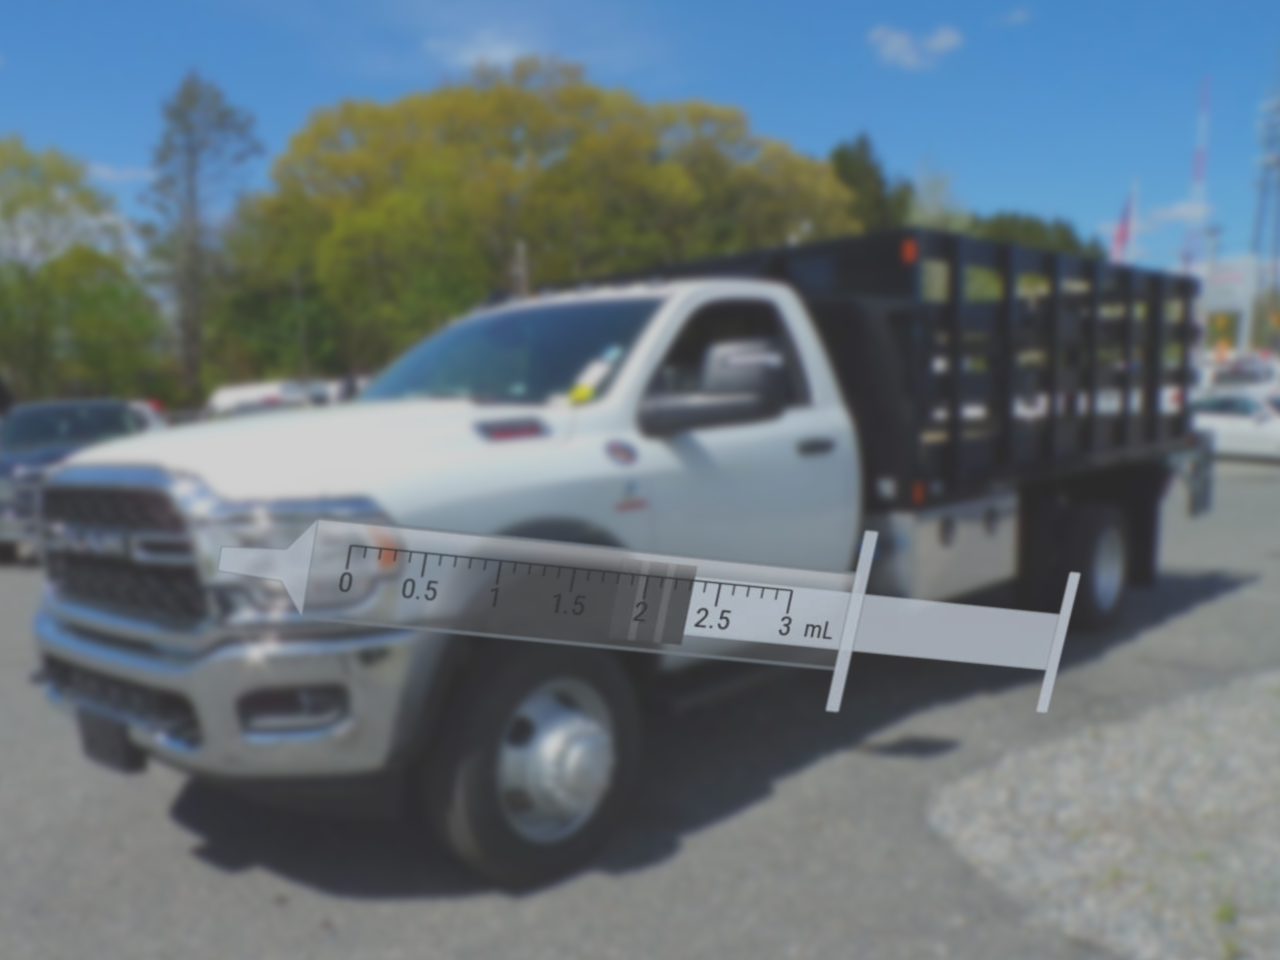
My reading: 1.8 (mL)
